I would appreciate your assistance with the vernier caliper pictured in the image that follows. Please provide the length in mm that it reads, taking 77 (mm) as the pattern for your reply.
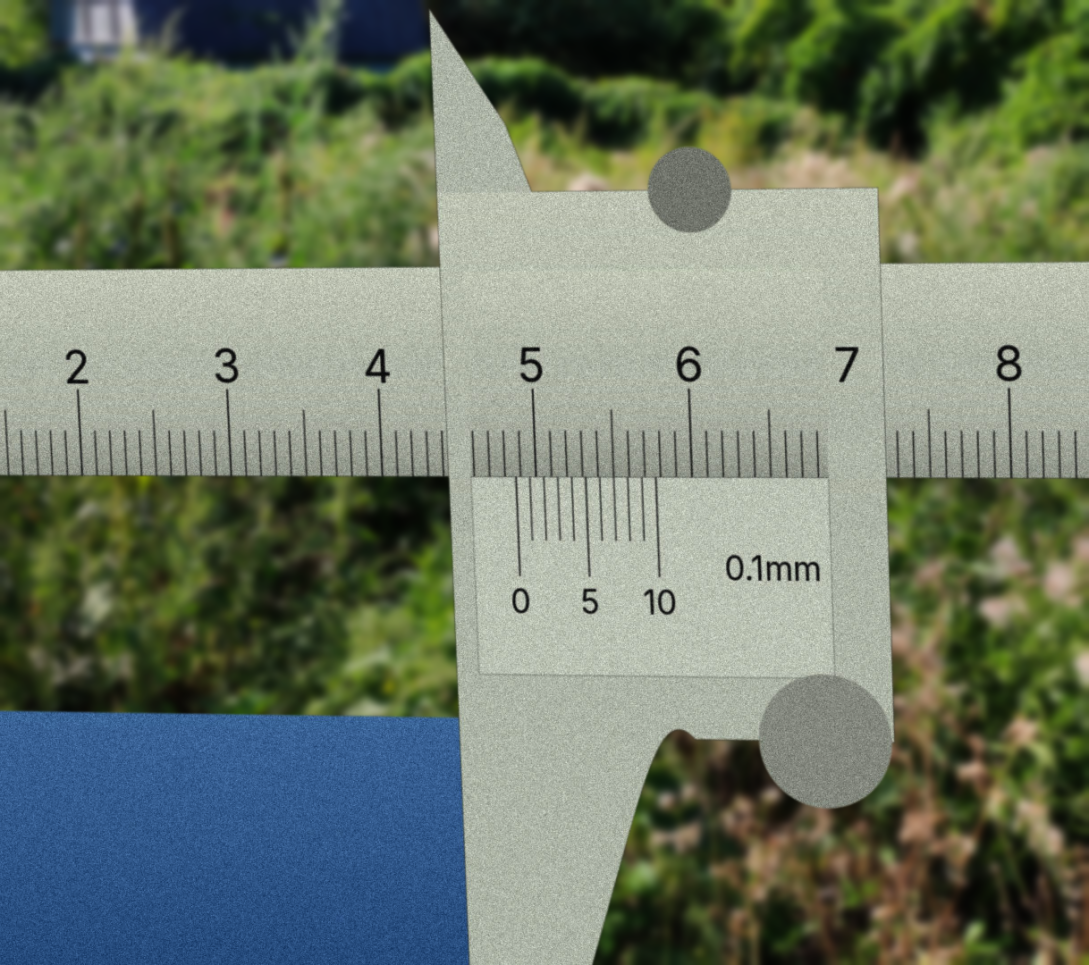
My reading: 48.7 (mm)
